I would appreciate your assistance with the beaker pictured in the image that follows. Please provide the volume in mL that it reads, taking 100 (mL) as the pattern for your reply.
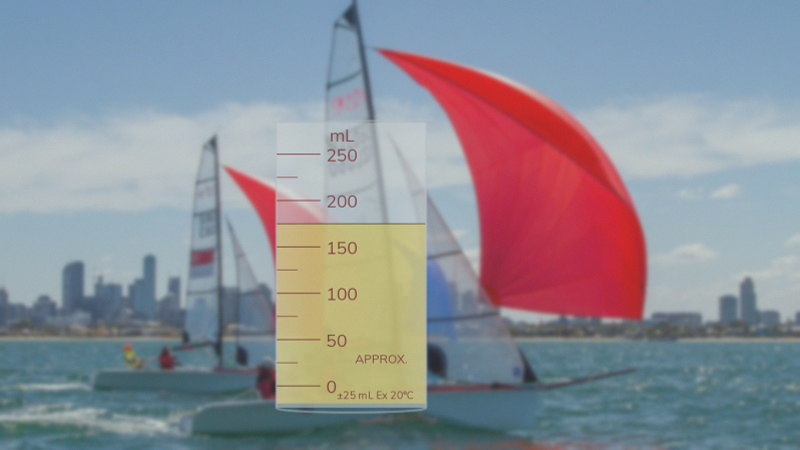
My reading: 175 (mL)
